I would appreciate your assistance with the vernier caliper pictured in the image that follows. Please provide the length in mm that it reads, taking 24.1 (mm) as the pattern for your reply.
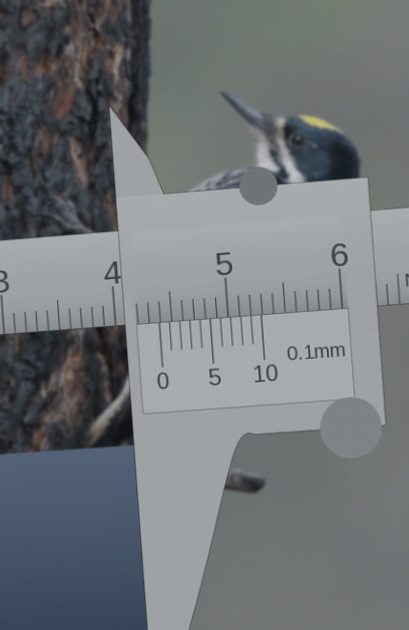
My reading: 43.9 (mm)
